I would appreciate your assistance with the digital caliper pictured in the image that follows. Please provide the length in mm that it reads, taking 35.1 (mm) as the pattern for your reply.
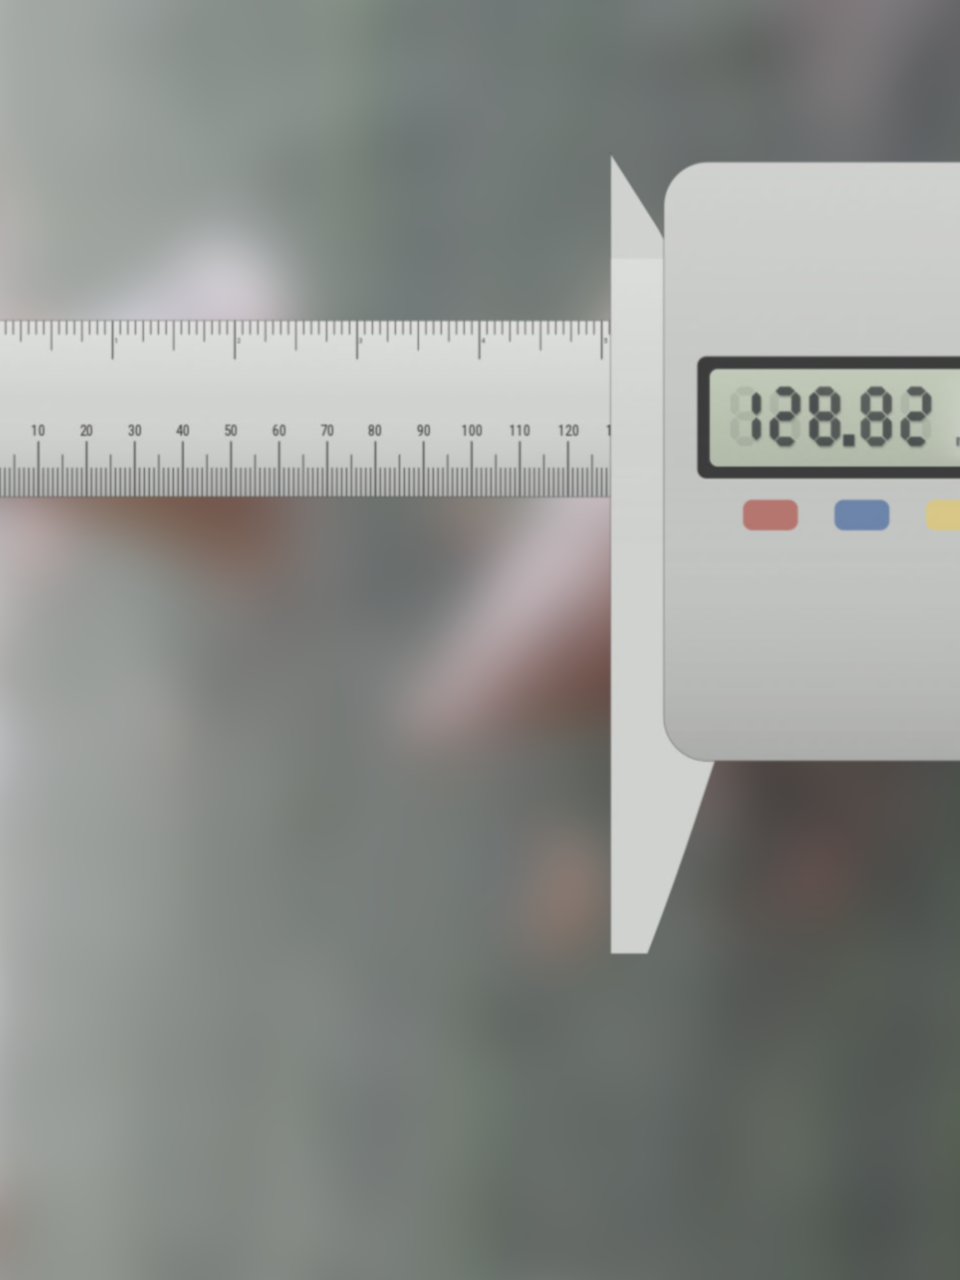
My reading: 128.82 (mm)
